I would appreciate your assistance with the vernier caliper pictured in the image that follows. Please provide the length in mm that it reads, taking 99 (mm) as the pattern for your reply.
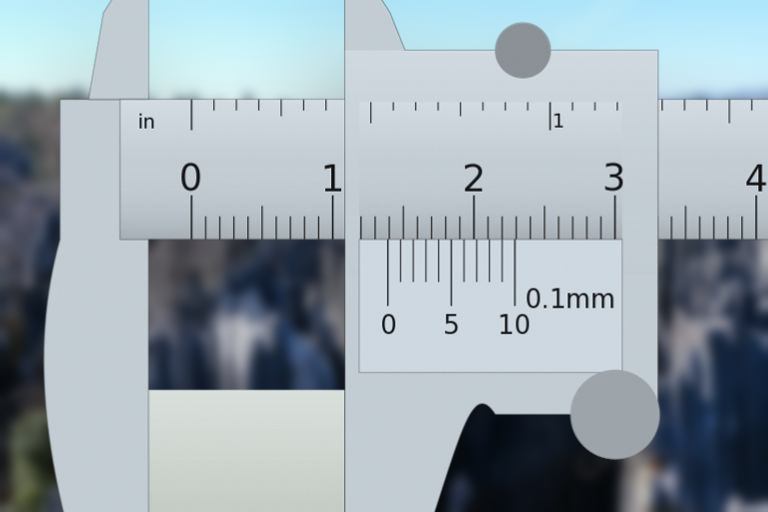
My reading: 13.9 (mm)
